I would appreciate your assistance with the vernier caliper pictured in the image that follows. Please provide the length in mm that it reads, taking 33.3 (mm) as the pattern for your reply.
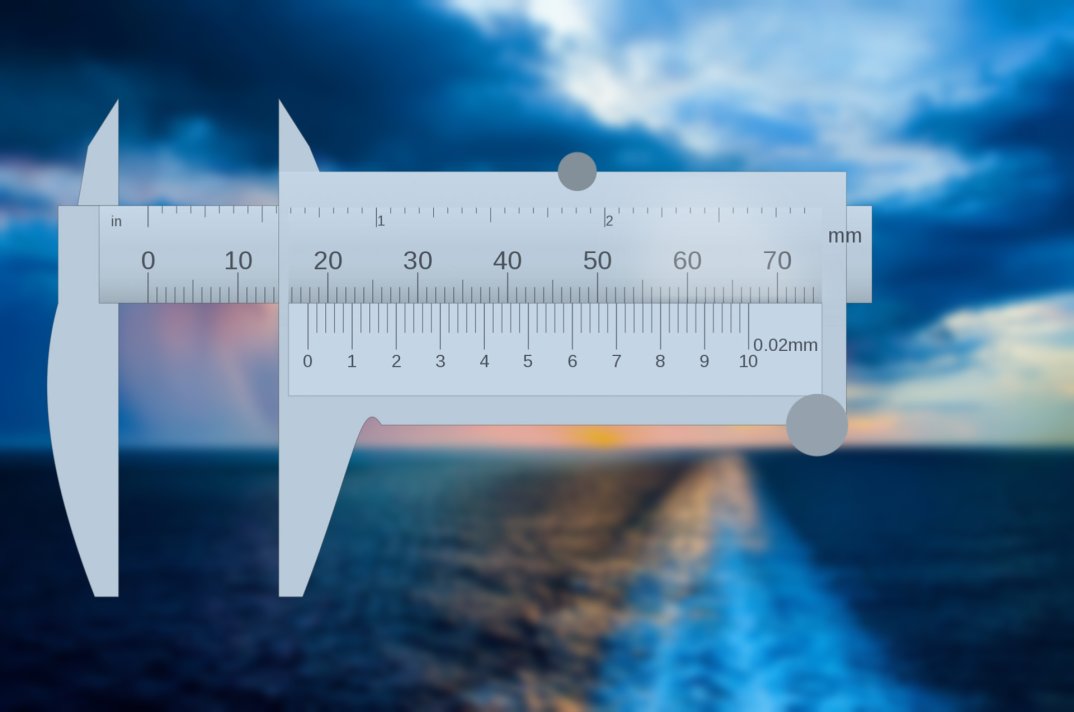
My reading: 17.8 (mm)
